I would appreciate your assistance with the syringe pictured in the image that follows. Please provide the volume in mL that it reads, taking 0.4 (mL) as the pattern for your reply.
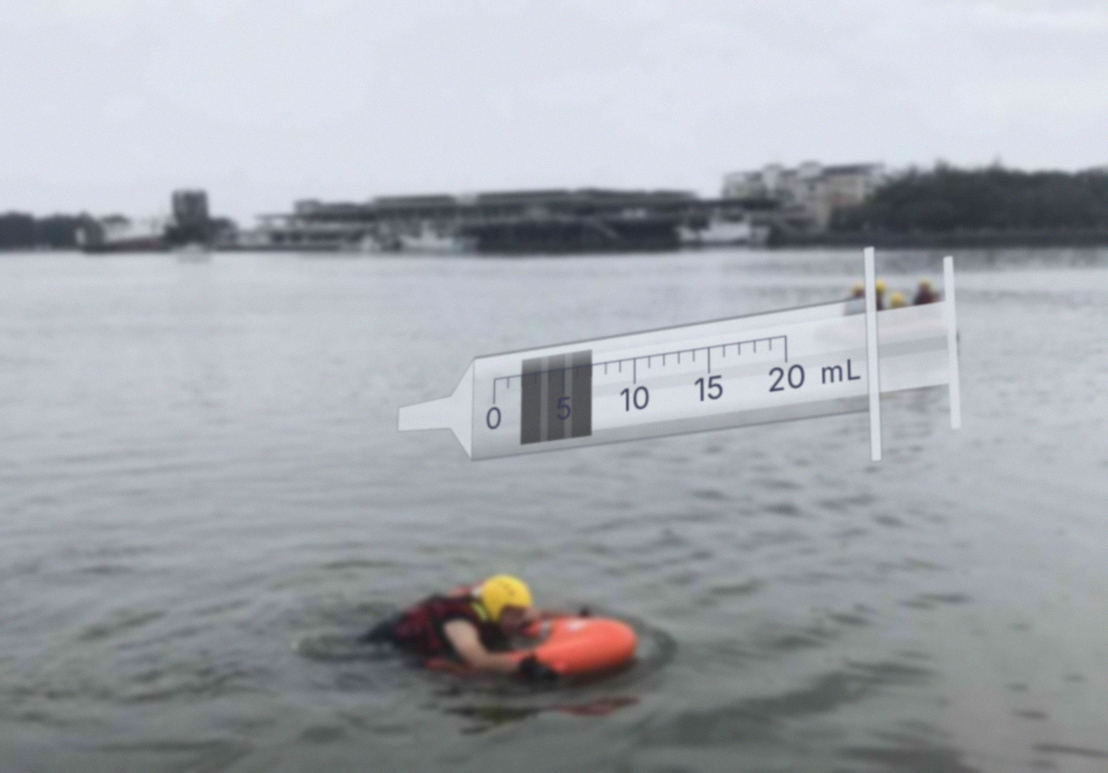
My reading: 2 (mL)
